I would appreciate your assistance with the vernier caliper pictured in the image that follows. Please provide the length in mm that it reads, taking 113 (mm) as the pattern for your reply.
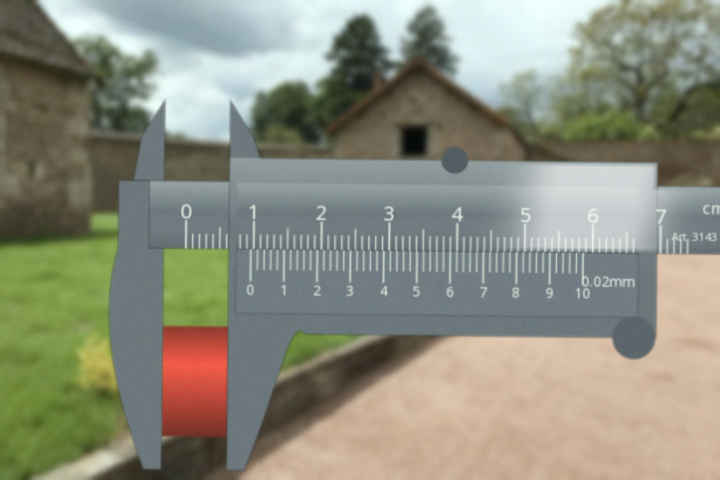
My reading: 9.6 (mm)
